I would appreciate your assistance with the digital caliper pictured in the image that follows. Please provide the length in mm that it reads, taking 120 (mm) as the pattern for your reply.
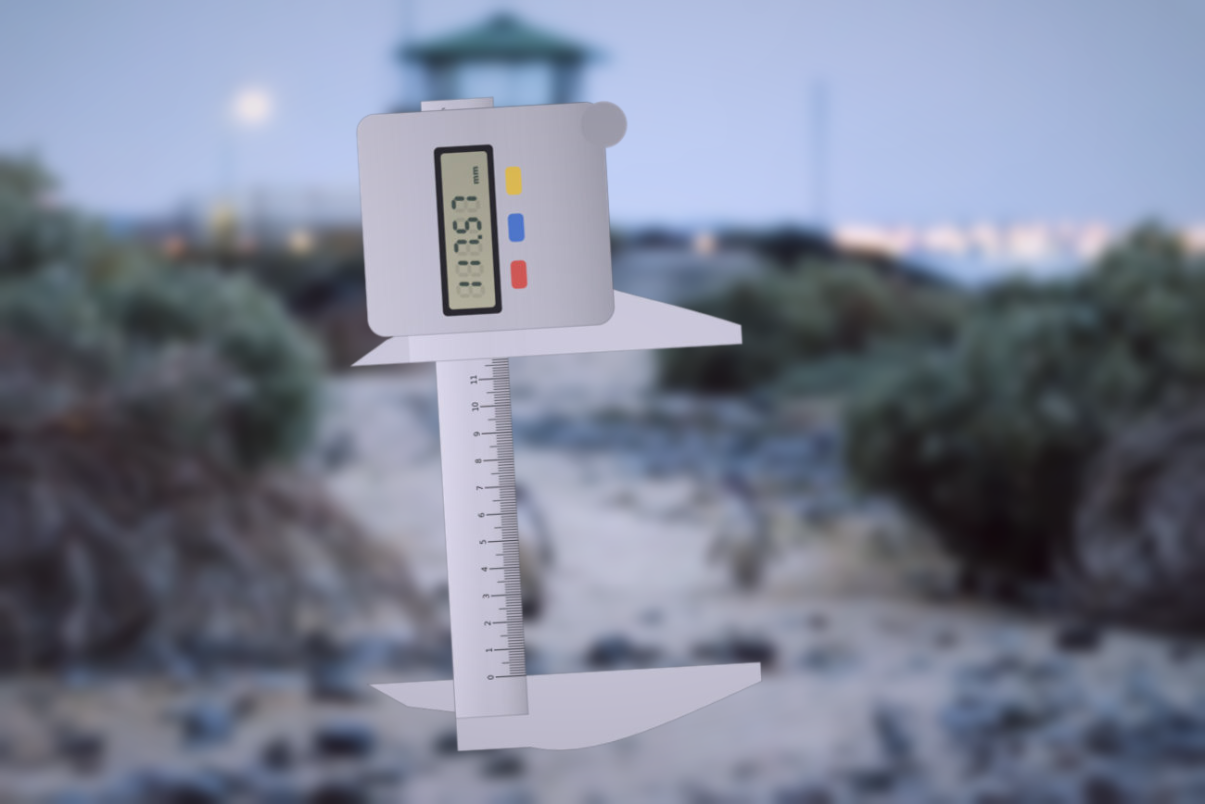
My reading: 117.57 (mm)
